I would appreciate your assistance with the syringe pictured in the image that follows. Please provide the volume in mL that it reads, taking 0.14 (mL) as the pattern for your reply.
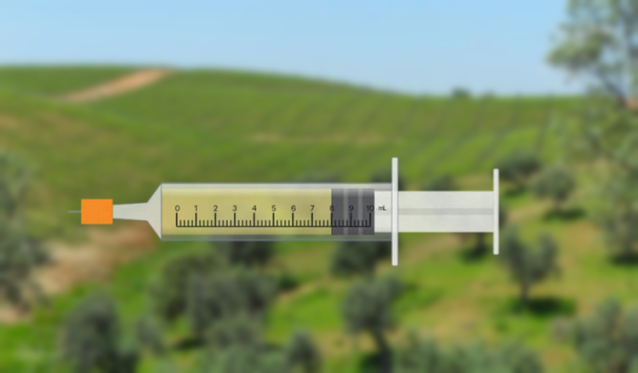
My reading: 8 (mL)
